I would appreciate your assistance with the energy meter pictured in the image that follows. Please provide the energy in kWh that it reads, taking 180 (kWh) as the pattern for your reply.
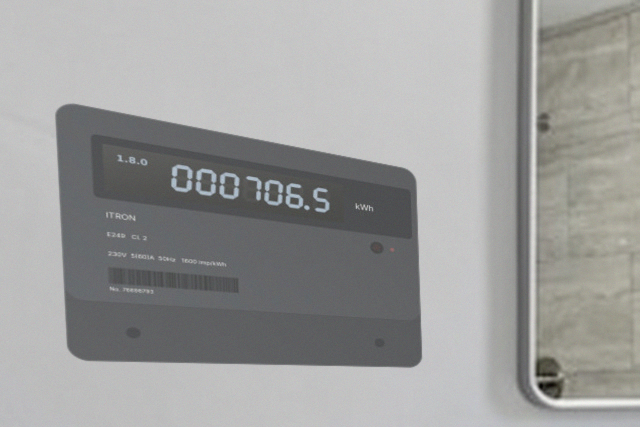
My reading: 706.5 (kWh)
